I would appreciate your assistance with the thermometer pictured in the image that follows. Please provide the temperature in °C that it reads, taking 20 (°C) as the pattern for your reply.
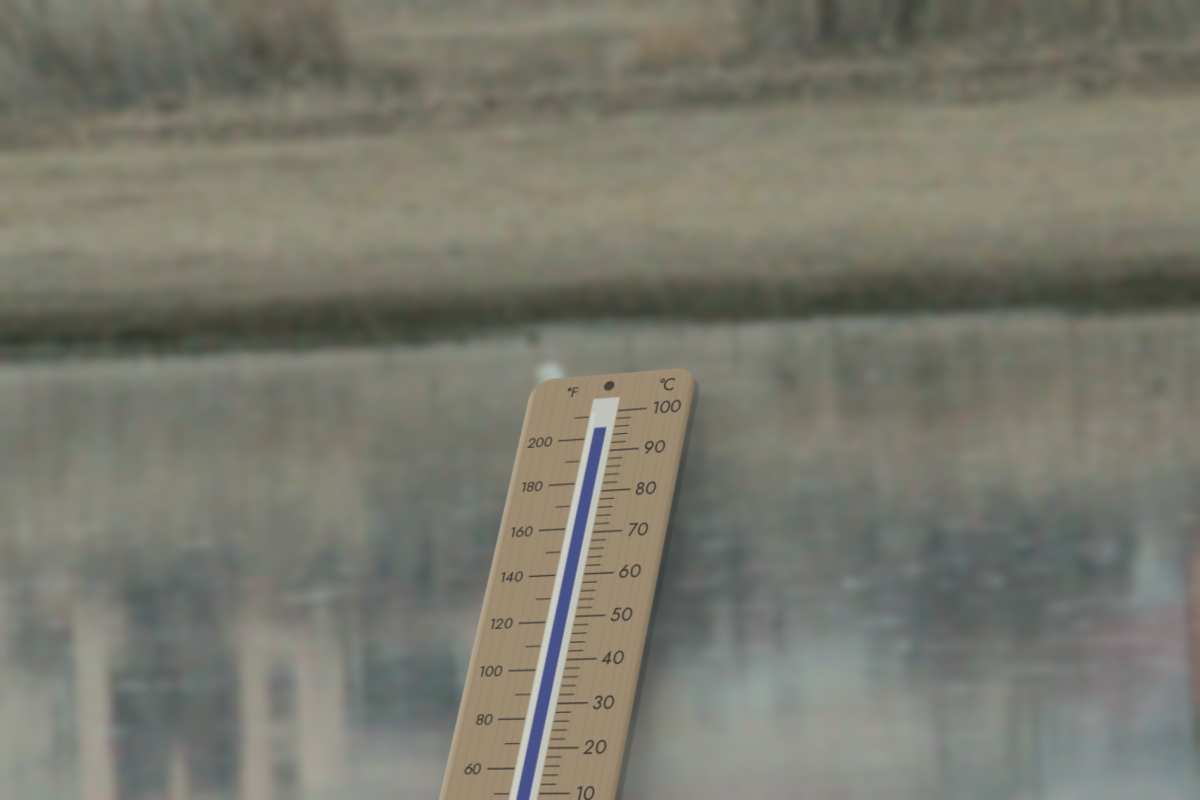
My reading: 96 (°C)
